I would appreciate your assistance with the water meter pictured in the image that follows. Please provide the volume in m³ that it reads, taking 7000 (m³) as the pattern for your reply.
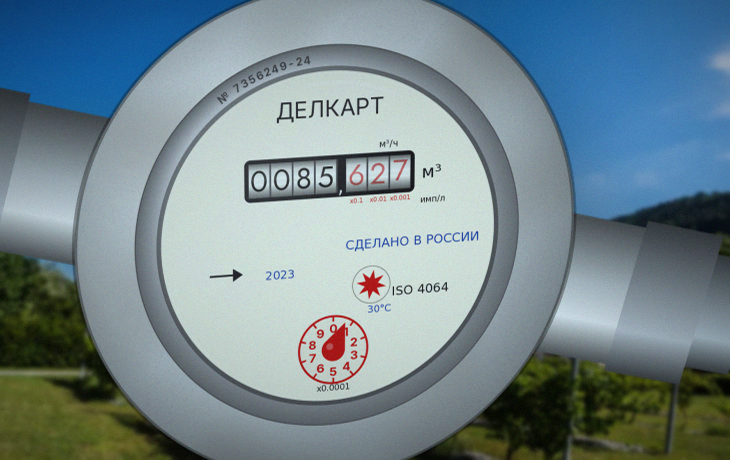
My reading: 85.6270 (m³)
